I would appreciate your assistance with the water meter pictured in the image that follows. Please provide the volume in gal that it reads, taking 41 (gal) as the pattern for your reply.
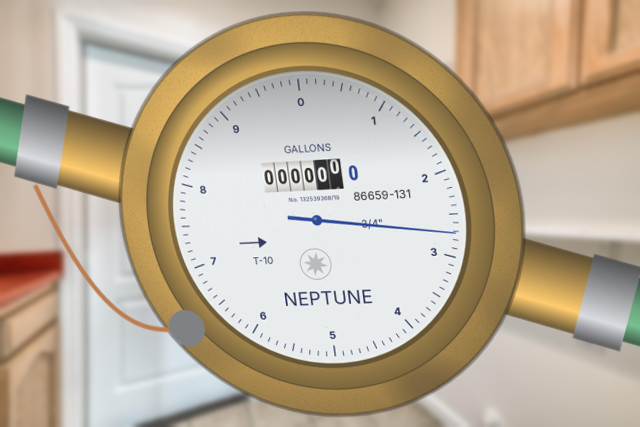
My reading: 2.7 (gal)
